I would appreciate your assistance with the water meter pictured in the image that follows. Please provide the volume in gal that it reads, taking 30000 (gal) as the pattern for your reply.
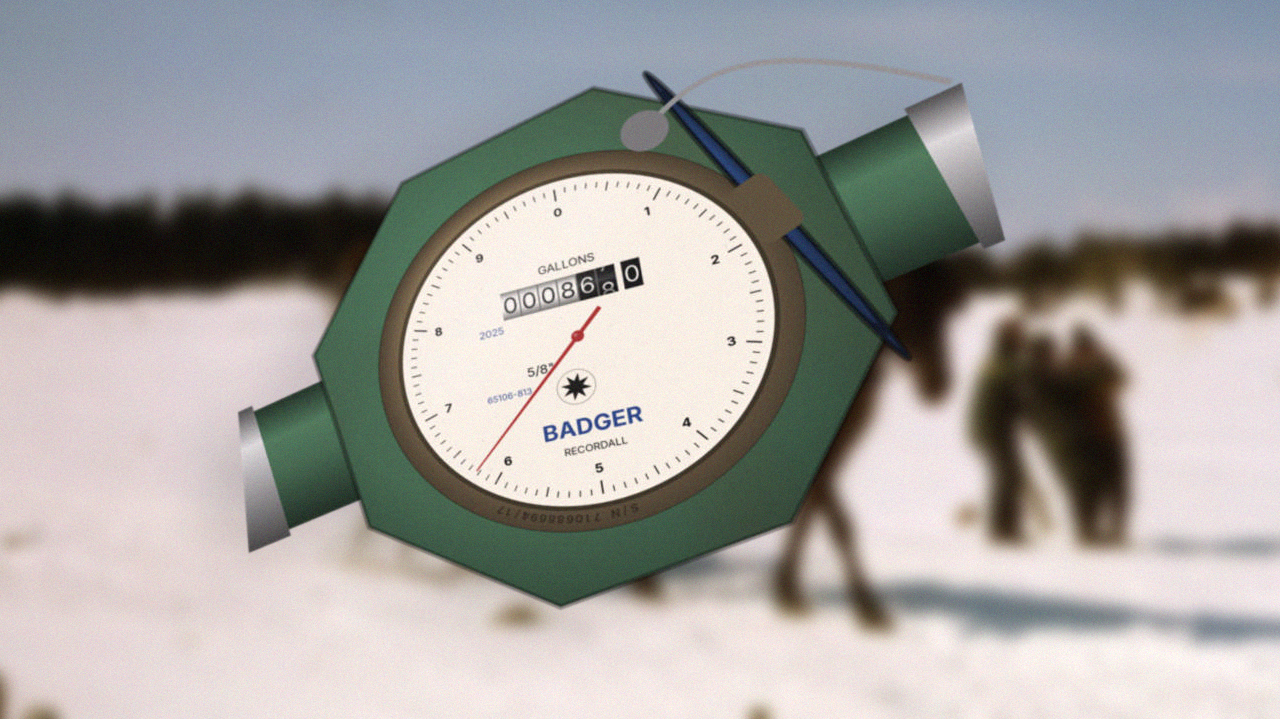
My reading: 8676.2 (gal)
